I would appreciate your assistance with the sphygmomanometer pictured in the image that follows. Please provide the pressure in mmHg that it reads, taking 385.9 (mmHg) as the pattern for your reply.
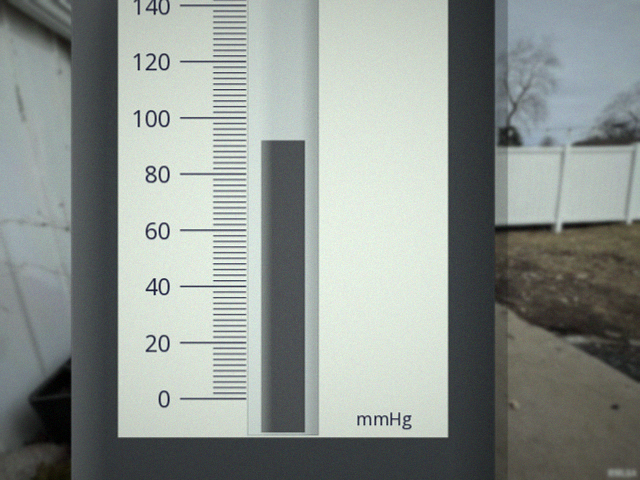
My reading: 92 (mmHg)
